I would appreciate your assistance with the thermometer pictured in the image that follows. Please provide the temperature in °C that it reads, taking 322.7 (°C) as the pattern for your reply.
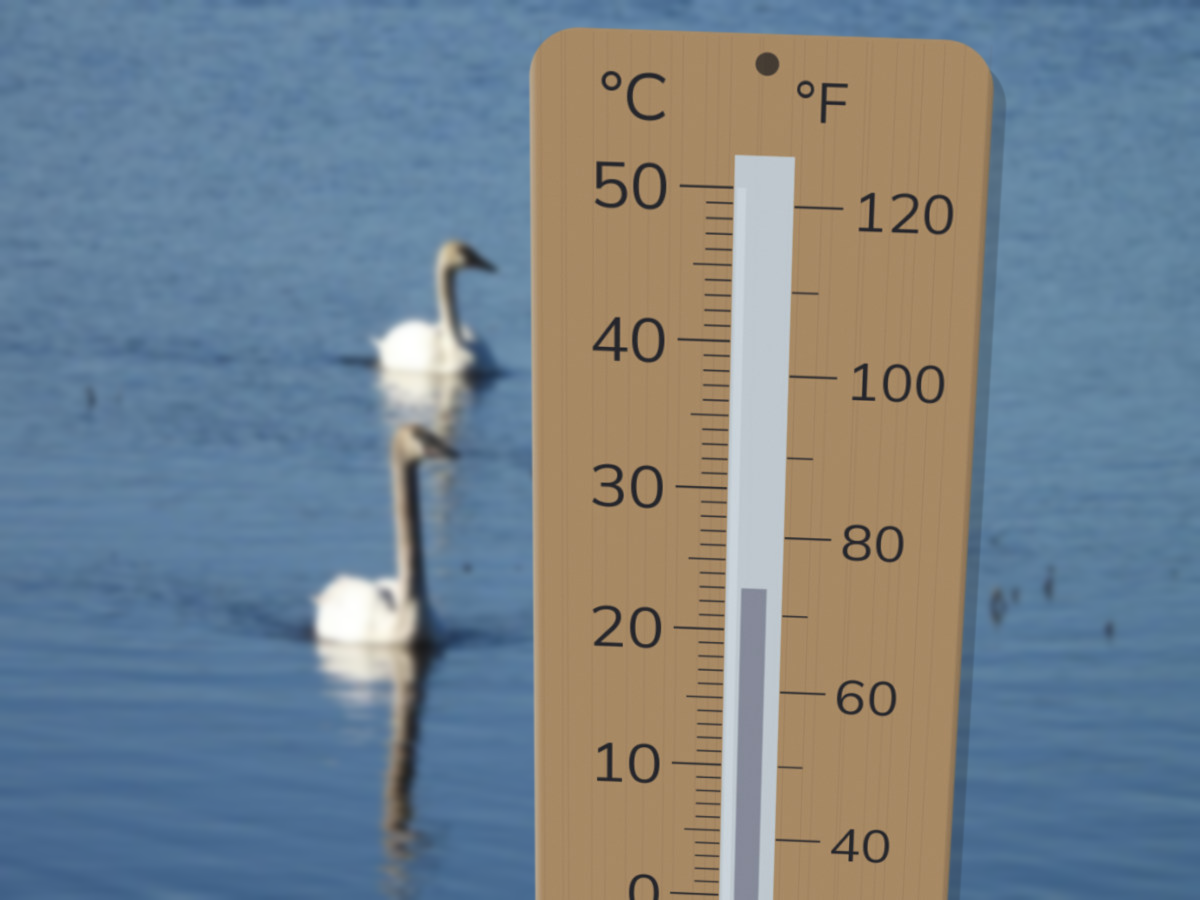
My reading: 23 (°C)
